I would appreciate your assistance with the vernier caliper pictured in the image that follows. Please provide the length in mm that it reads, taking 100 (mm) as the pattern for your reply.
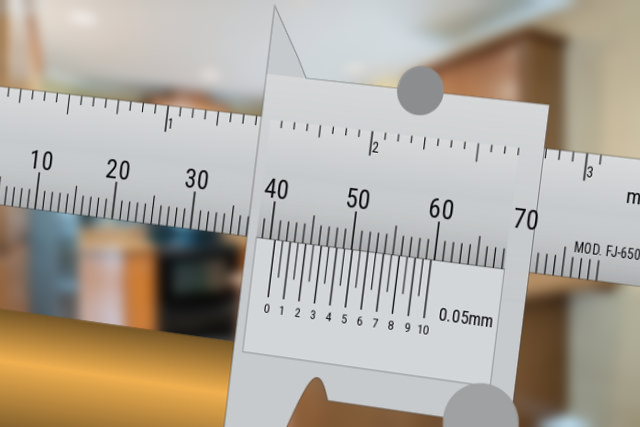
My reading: 40.6 (mm)
